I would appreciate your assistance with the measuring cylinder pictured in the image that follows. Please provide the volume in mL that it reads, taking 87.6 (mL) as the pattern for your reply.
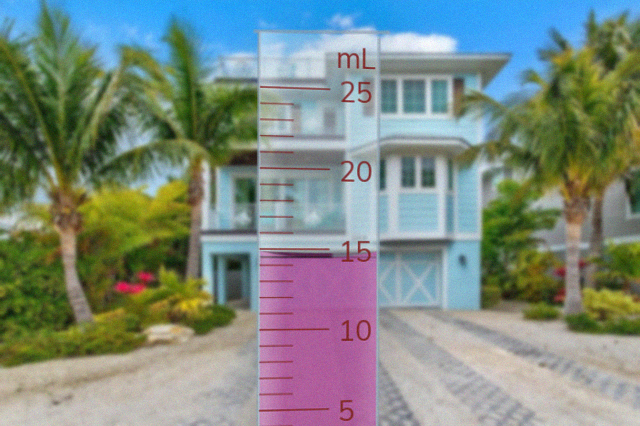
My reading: 14.5 (mL)
